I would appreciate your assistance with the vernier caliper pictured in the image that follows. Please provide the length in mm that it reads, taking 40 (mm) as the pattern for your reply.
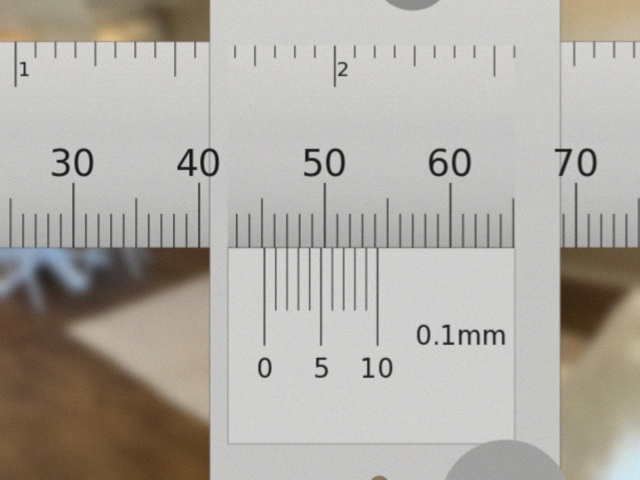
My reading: 45.2 (mm)
